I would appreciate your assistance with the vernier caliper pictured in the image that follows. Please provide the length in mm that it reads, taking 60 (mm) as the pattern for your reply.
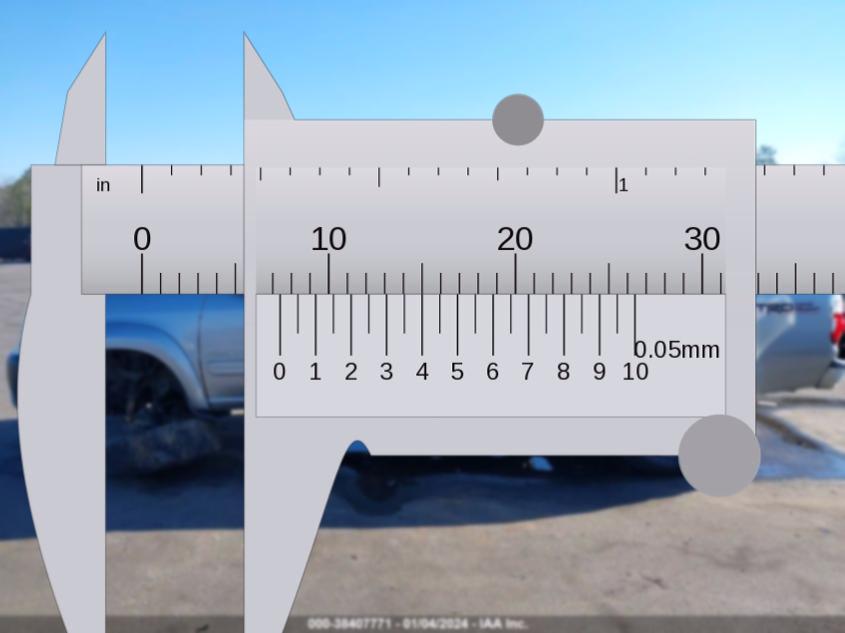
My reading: 7.4 (mm)
